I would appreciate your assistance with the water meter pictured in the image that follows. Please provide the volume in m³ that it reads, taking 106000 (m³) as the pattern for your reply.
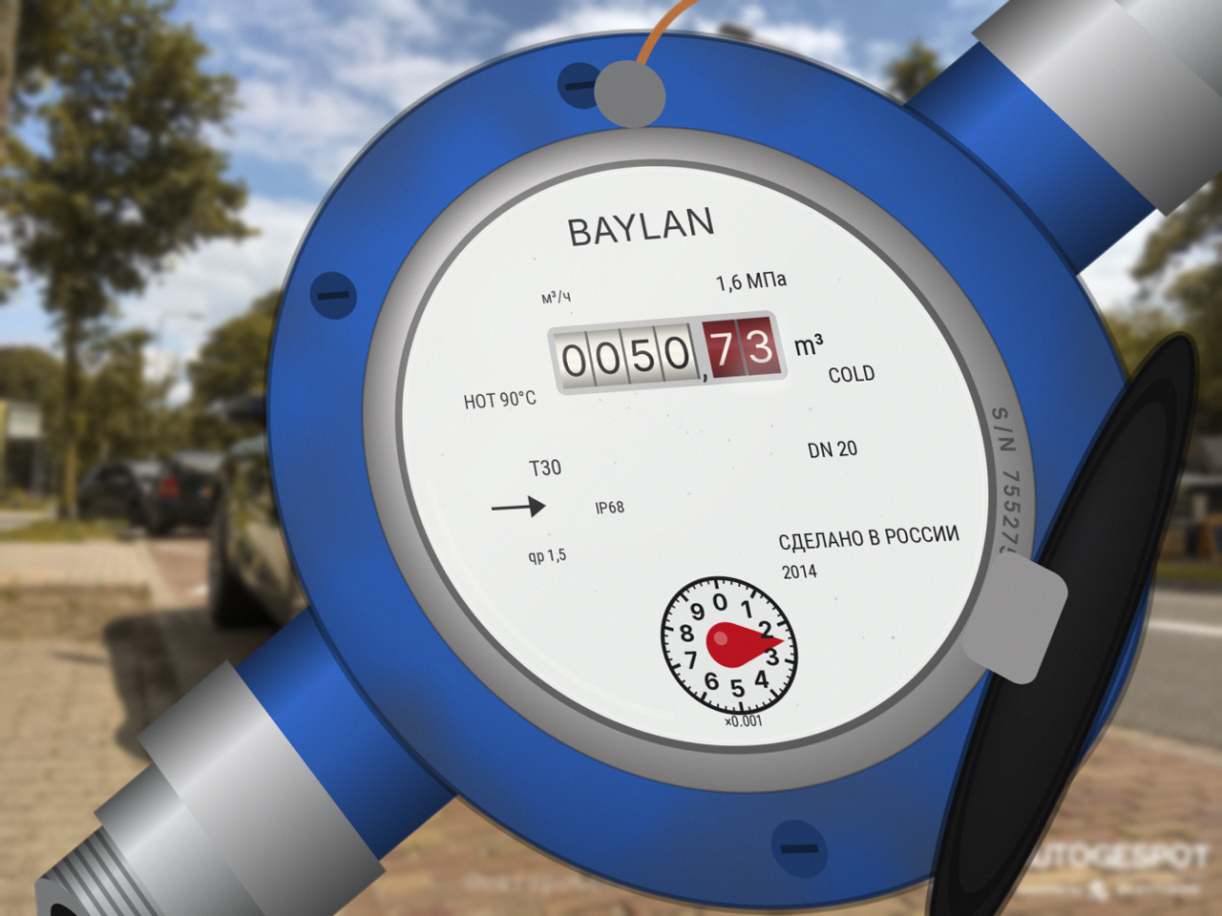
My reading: 50.732 (m³)
